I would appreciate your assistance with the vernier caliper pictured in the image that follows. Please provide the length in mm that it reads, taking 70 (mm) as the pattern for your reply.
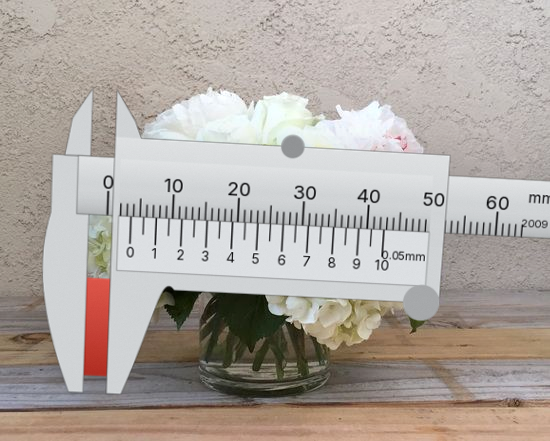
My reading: 3.6 (mm)
